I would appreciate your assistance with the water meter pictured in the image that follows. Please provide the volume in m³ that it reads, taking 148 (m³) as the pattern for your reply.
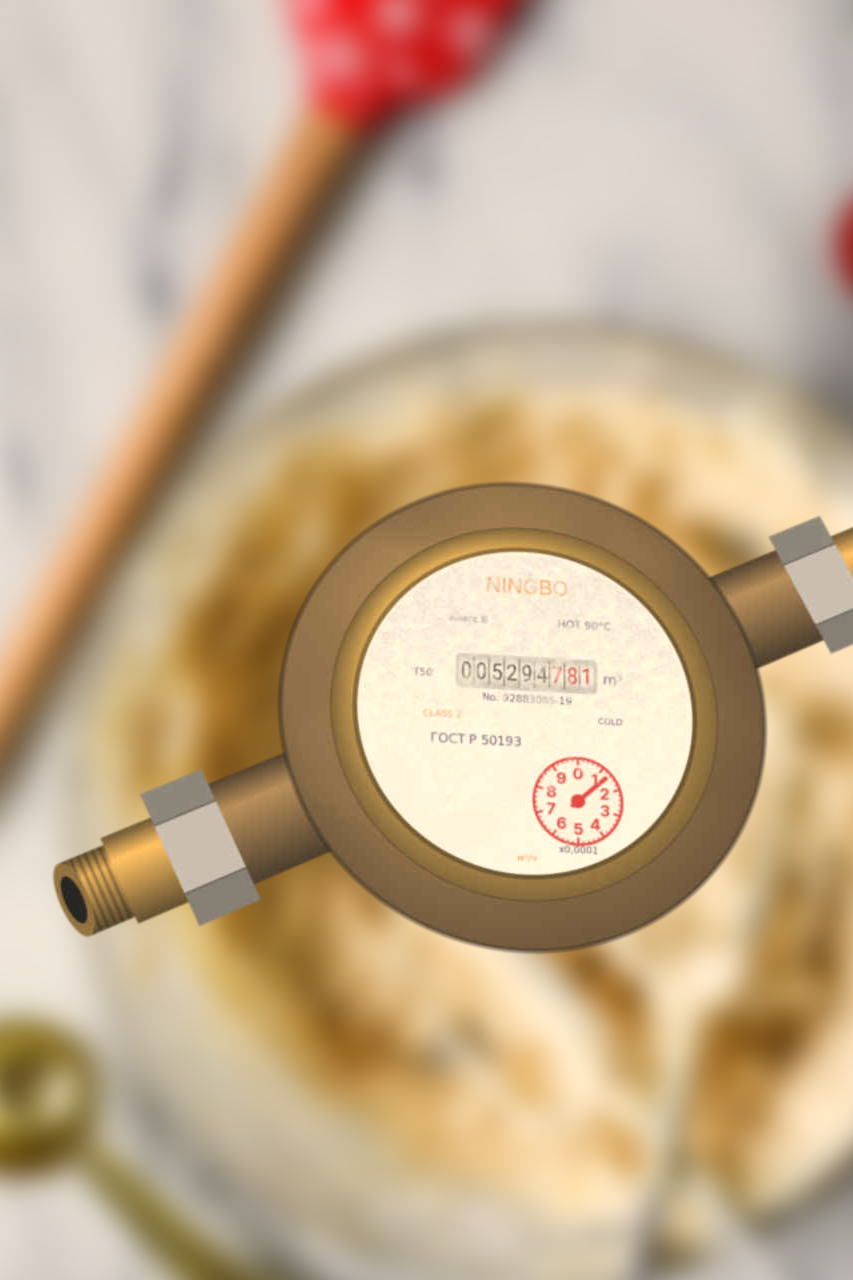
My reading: 5294.7811 (m³)
